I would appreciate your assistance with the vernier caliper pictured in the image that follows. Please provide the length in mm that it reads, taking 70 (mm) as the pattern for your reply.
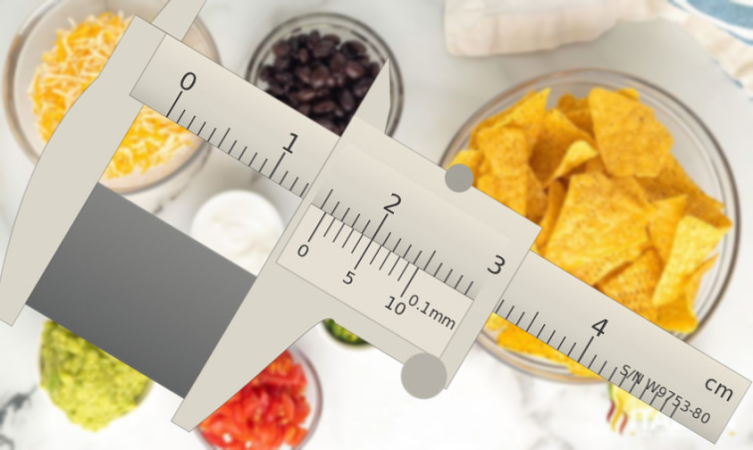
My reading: 15.5 (mm)
